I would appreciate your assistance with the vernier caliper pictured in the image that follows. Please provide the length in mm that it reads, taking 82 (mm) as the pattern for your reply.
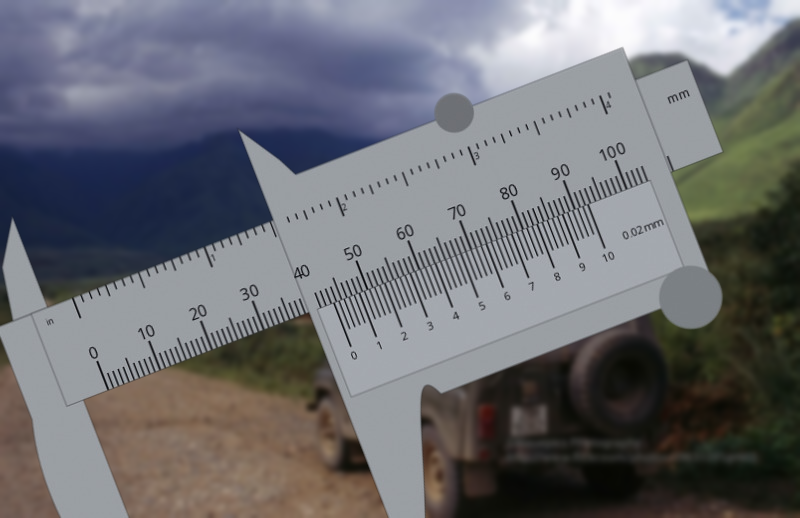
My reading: 43.5 (mm)
